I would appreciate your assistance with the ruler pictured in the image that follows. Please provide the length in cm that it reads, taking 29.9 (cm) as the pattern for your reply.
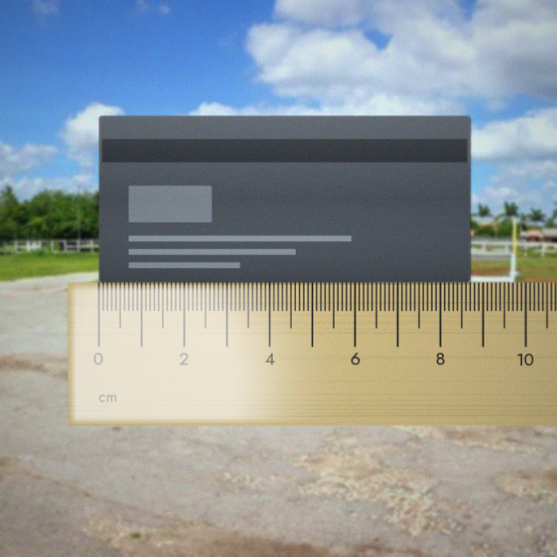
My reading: 8.7 (cm)
